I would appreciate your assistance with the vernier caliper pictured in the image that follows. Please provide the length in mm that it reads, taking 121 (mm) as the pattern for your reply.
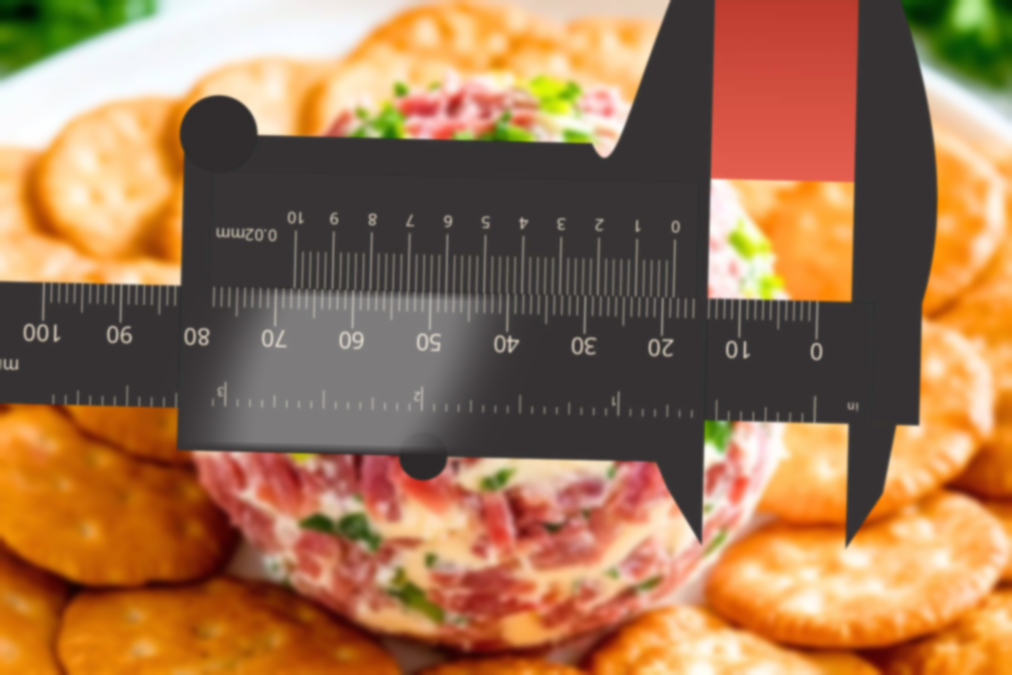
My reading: 18.6 (mm)
